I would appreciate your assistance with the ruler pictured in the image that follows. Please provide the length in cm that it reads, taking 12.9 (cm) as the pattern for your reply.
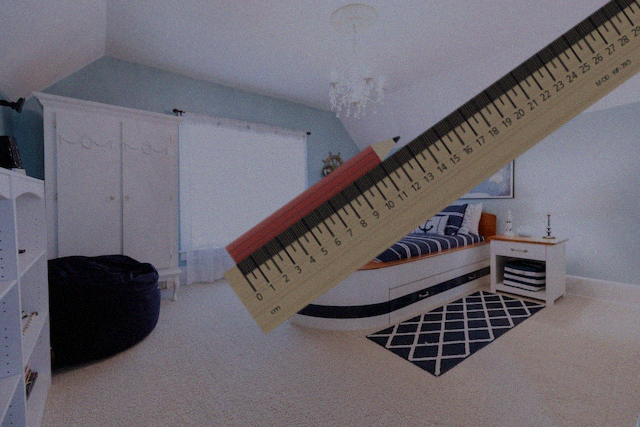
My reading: 13 (cm)
